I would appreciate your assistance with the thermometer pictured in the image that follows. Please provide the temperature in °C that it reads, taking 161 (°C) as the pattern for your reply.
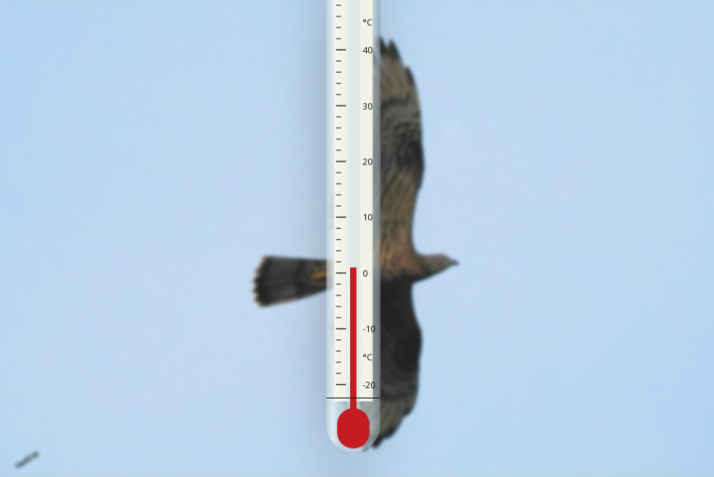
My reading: 1 (°C)
